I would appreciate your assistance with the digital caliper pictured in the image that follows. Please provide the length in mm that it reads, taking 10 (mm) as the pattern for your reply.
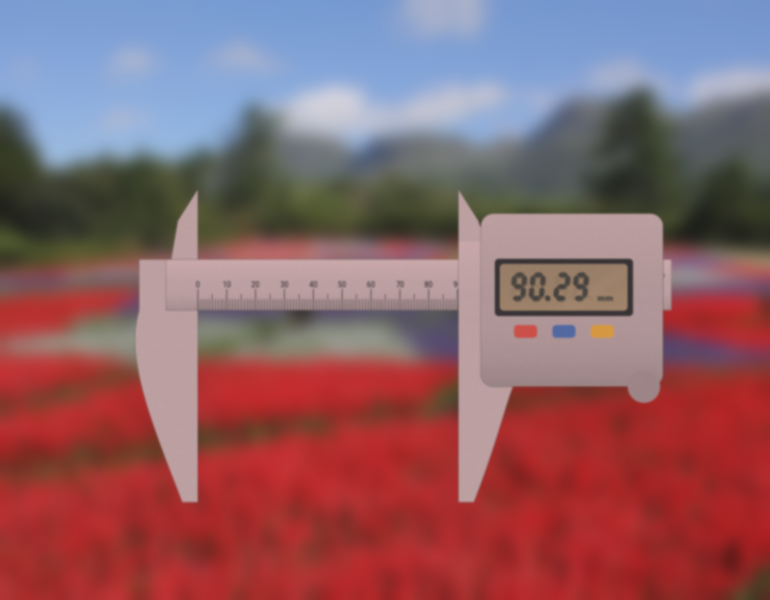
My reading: 90.29 (mm)
